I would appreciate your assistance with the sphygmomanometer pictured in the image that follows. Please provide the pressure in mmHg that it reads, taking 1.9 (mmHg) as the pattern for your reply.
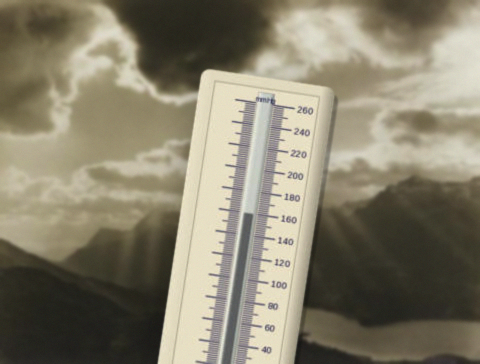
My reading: 160 (mmHg)
